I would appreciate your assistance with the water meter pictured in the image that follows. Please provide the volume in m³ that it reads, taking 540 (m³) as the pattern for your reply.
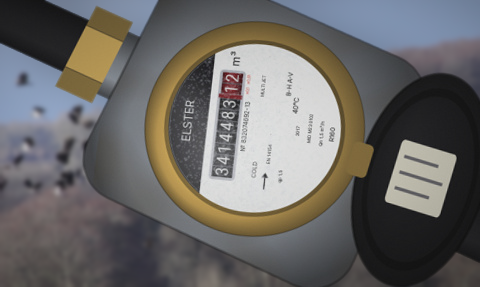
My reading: 3414483.12 (m³)
